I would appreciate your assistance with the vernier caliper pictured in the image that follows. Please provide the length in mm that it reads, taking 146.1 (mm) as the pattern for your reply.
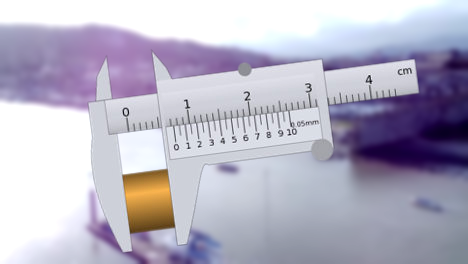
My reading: 7.4 (mm)
